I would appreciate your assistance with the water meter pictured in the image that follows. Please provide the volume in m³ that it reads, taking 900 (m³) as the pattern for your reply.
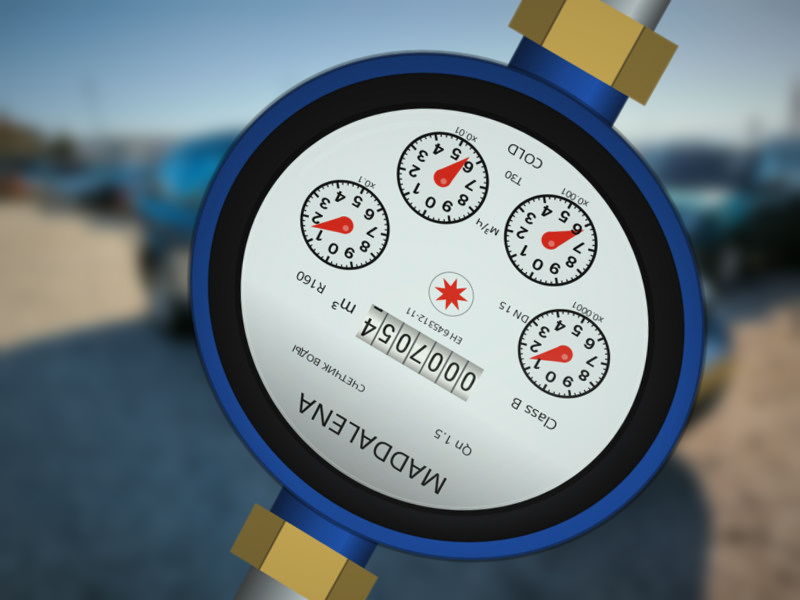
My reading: 7054.1561 (m³)
